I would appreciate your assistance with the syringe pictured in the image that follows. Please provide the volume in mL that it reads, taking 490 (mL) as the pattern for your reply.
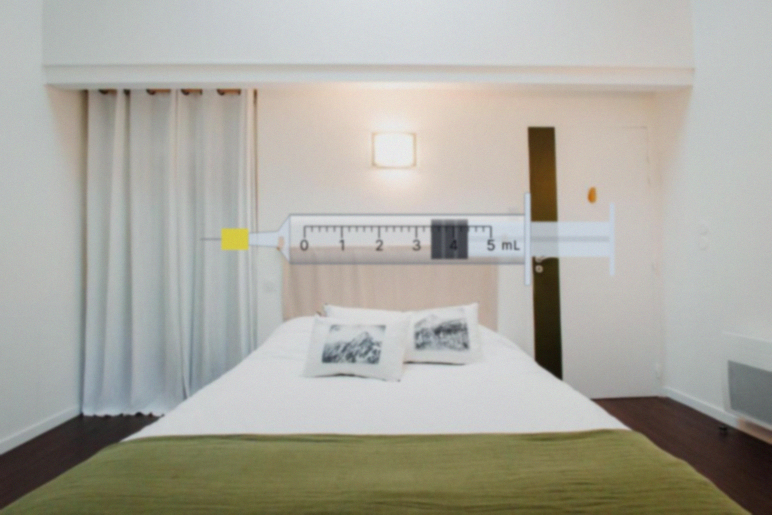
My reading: 3.4 (mL)
